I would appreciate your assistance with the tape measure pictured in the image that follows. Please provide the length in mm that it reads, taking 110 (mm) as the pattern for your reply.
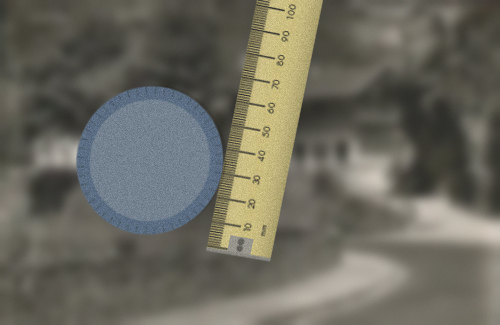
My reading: 60 (mm)
